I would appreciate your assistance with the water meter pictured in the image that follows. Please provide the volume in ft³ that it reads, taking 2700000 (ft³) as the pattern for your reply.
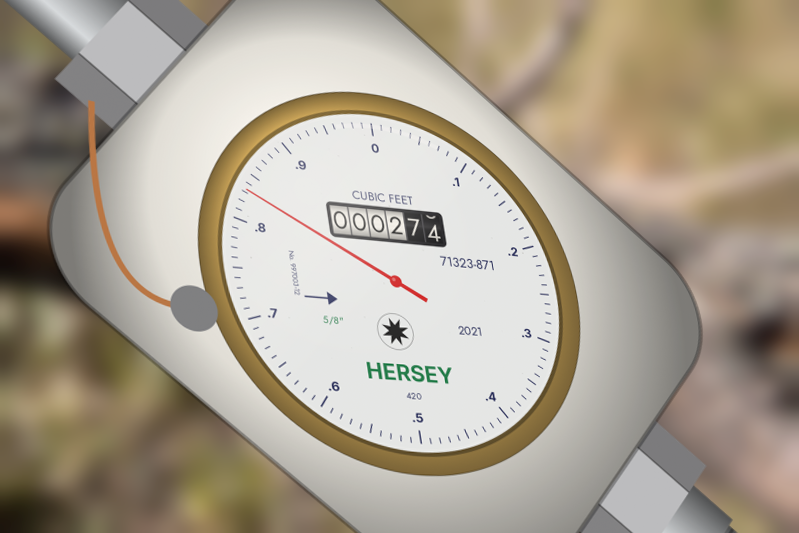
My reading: 273.83 (ft³)
